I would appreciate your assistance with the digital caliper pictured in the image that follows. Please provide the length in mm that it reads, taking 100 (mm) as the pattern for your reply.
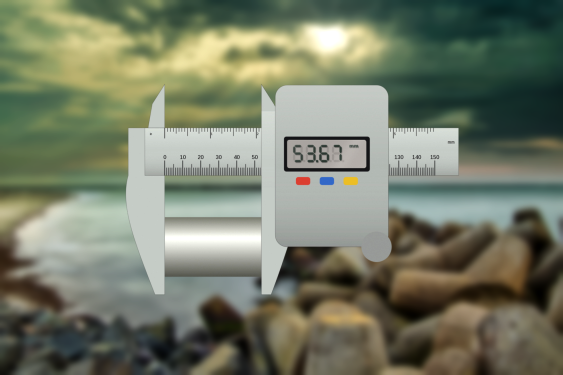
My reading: 53.67 (mm)
